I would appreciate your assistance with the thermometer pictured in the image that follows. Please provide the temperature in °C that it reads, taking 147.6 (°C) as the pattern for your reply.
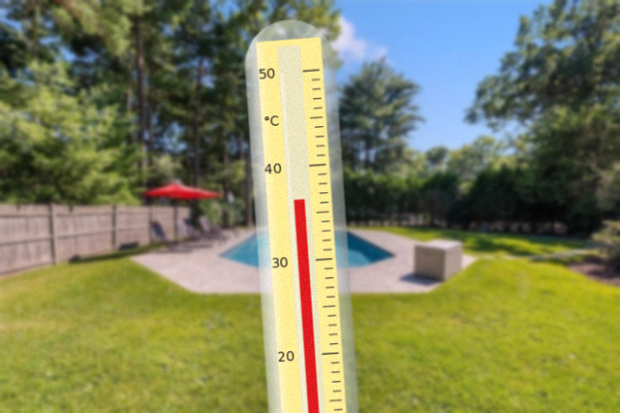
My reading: 36.5 (°C)
